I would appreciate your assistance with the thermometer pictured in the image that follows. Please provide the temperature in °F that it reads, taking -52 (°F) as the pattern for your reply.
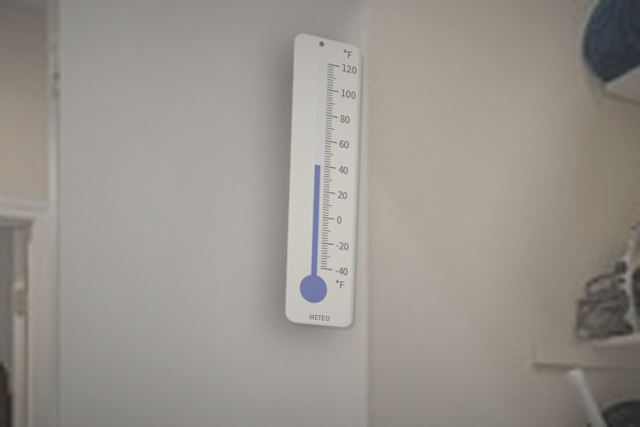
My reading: 40 (°F)
